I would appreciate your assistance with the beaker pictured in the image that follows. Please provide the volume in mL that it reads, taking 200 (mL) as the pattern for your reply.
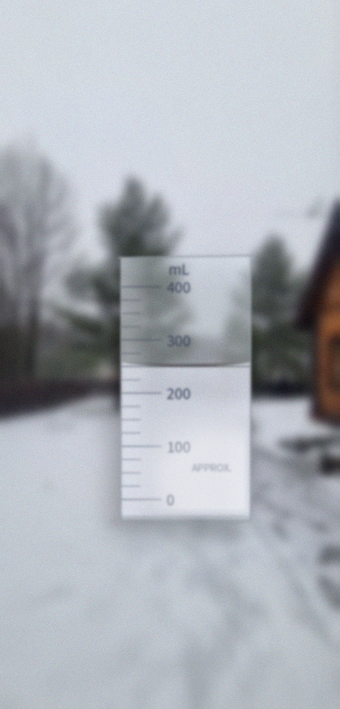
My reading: 250 (mL)
